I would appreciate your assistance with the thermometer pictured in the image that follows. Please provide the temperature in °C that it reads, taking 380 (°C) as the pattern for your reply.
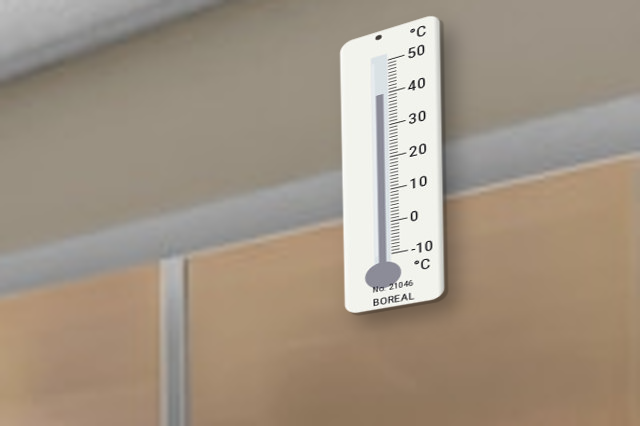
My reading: 40 (°C)
